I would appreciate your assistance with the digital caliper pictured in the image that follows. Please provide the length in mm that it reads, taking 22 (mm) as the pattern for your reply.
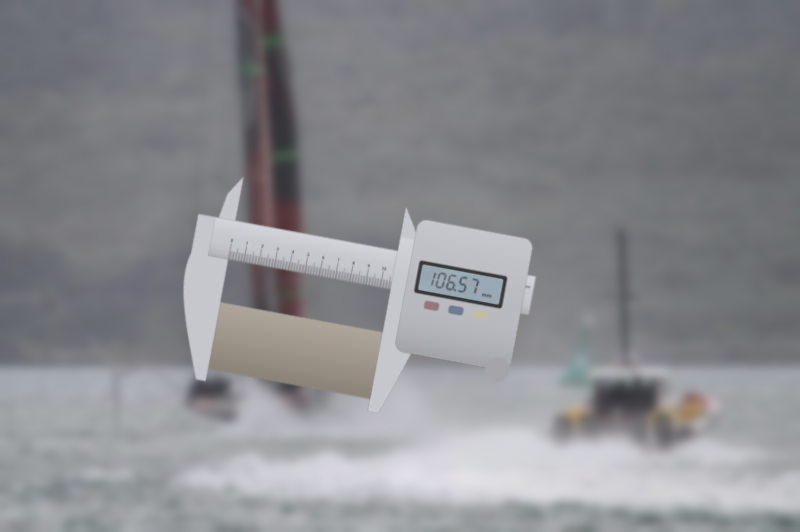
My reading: 106.57 (mm)
